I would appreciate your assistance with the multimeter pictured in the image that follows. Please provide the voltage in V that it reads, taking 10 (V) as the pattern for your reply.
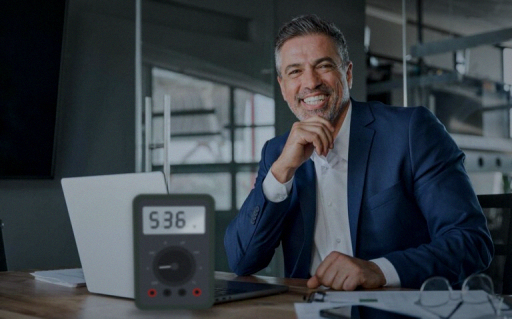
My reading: 536 (V)
